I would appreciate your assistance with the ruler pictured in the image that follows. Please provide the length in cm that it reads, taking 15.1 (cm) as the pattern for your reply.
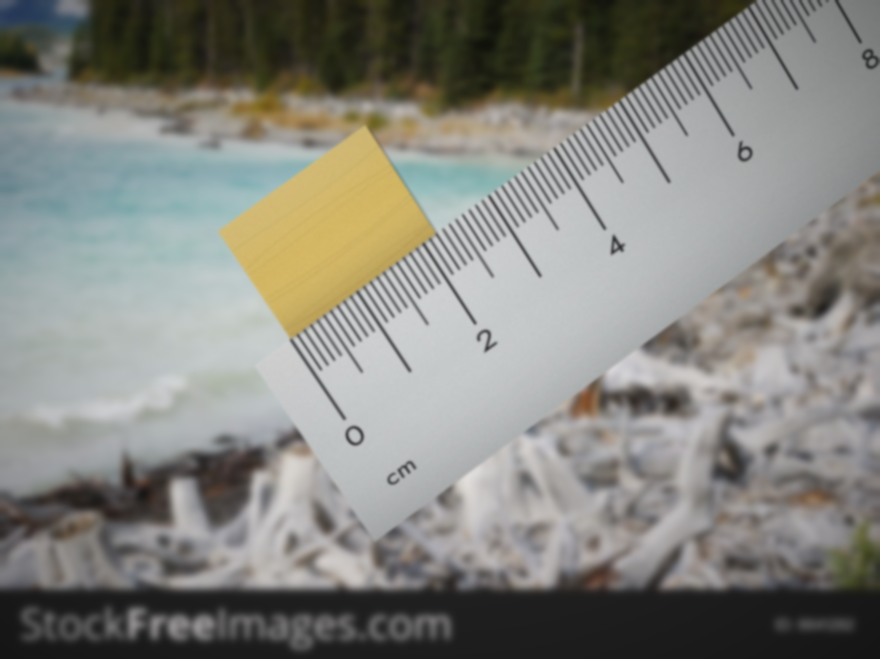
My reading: 2.2 (cm)
